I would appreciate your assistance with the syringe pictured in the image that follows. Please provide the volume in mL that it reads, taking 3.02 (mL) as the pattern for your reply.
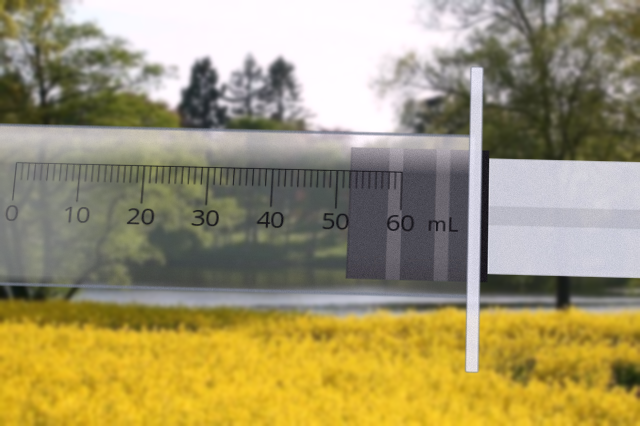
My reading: 52 (mL)
